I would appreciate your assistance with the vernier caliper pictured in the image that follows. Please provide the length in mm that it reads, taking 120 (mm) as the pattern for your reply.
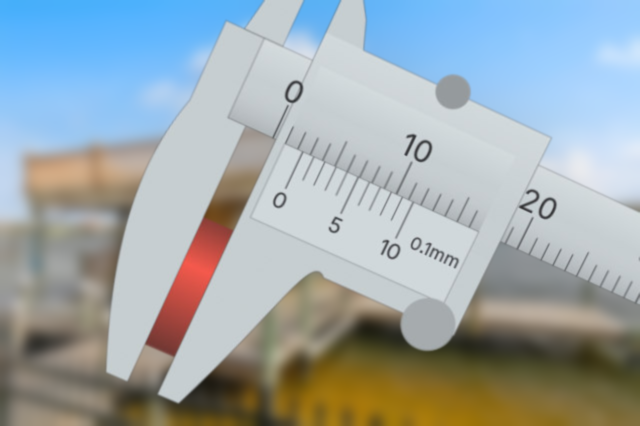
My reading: 2.4 (mm)
